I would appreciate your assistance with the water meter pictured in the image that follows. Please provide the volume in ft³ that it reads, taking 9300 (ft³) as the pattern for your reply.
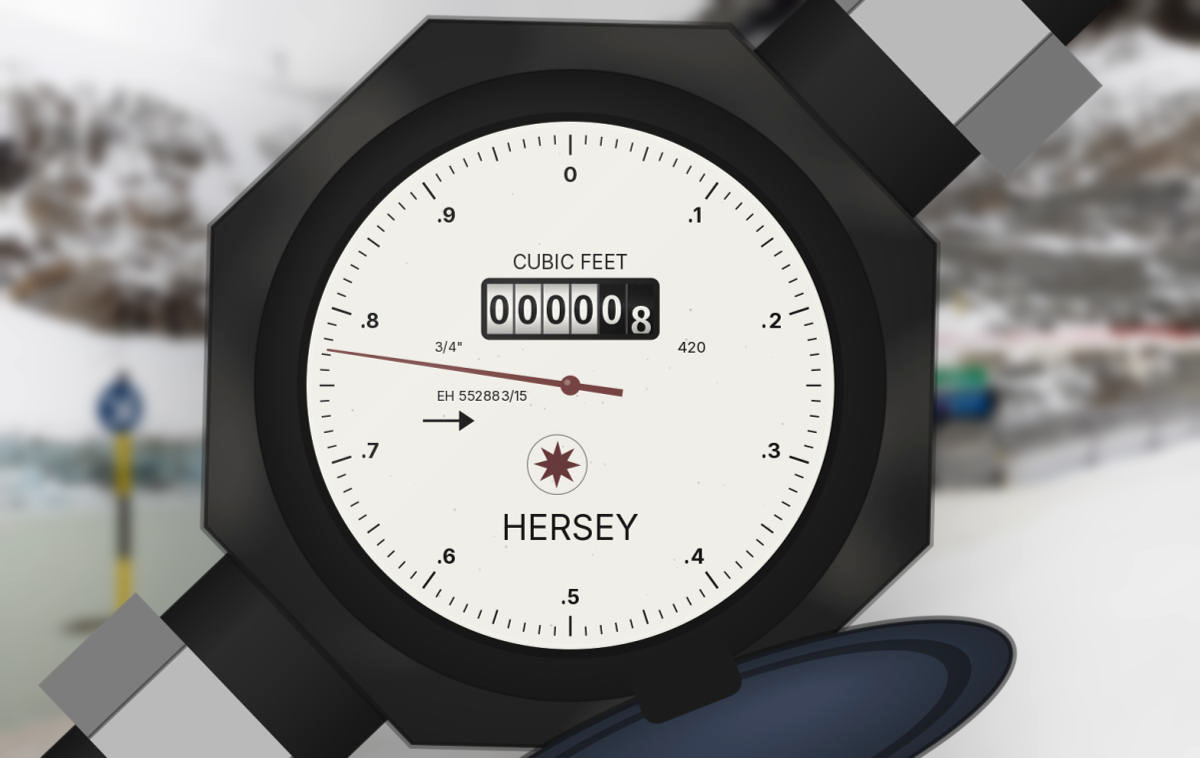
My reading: 7.77 (ft³)
